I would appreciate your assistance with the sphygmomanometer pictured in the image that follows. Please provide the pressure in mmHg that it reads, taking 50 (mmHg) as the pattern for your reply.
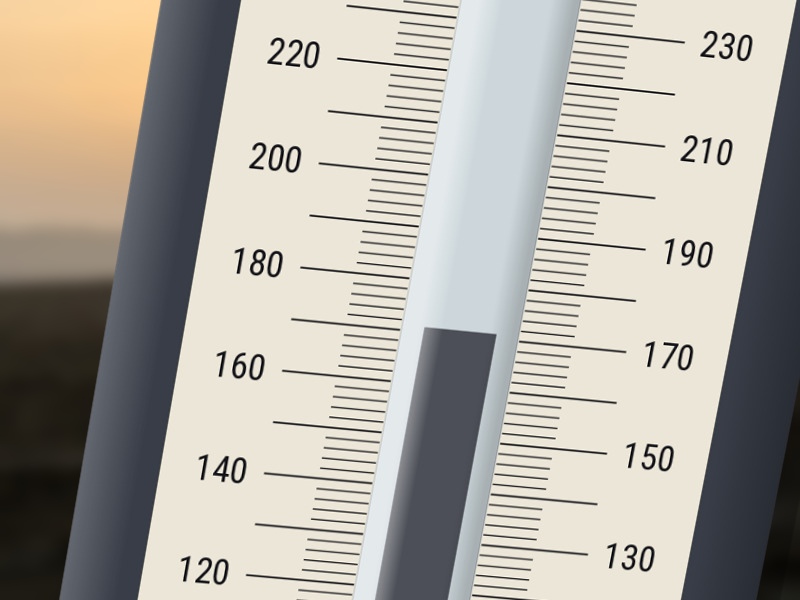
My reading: 171 (mmHg)
